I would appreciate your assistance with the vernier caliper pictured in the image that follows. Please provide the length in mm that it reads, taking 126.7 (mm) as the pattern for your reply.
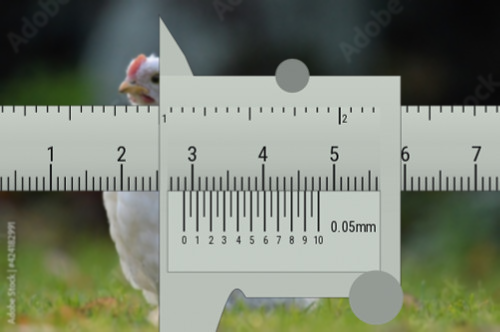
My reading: 28.8 (mm)
